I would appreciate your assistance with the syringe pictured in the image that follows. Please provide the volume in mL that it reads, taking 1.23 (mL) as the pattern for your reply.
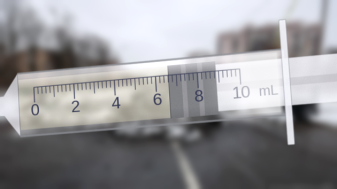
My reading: 6.6 (mL)
